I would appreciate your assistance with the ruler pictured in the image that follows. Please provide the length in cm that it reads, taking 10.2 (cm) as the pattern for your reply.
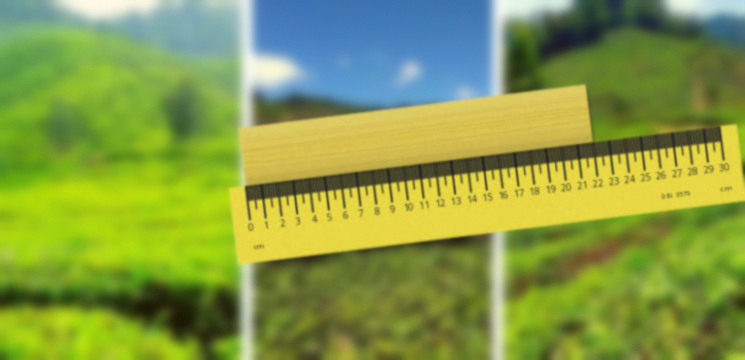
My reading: 22 (cm)
